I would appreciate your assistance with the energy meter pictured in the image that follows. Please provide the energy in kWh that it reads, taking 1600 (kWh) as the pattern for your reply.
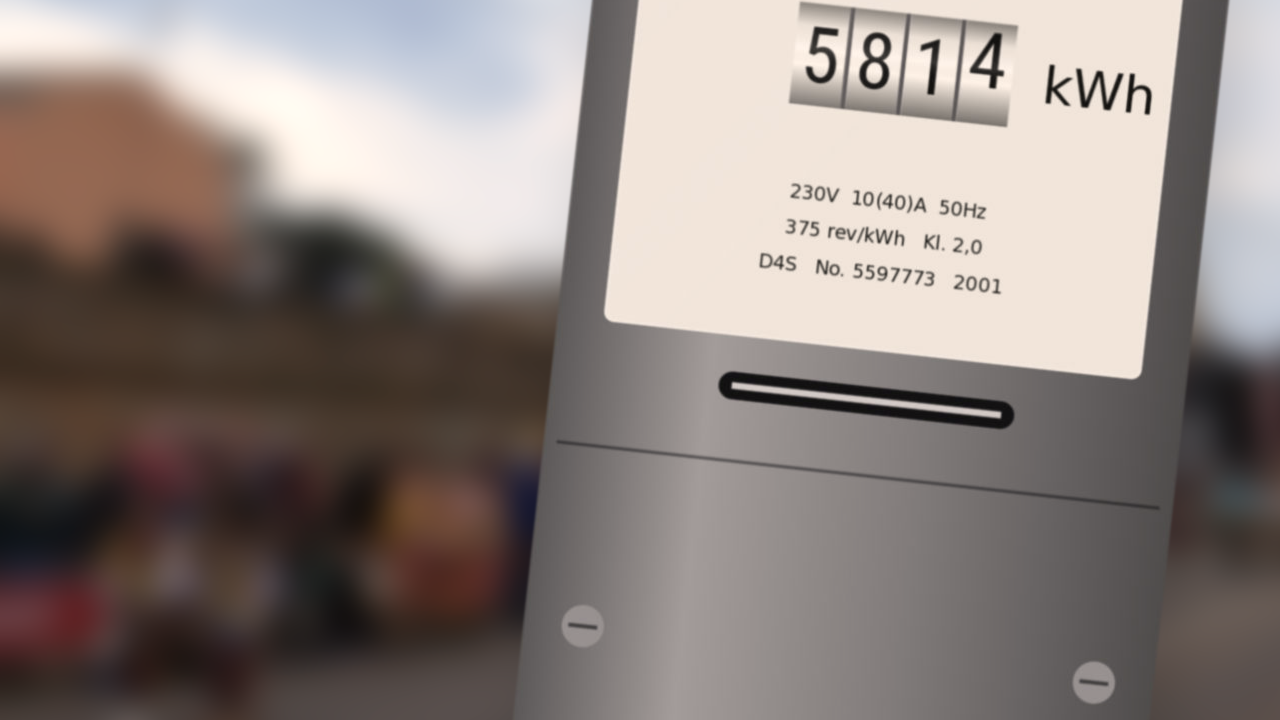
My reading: 5814 (kWh)
